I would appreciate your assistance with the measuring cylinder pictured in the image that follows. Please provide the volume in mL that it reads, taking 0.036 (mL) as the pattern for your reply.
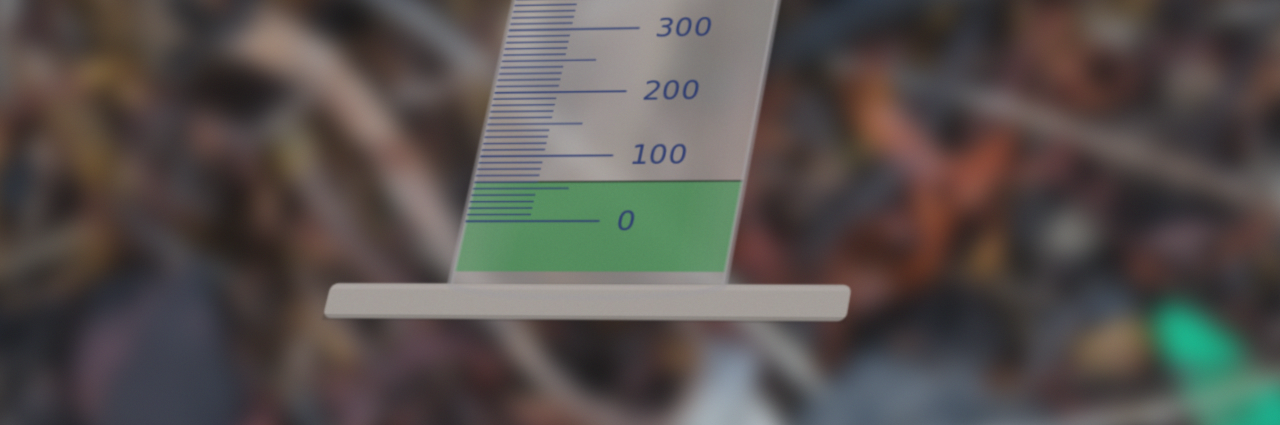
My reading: 60 (mL)
